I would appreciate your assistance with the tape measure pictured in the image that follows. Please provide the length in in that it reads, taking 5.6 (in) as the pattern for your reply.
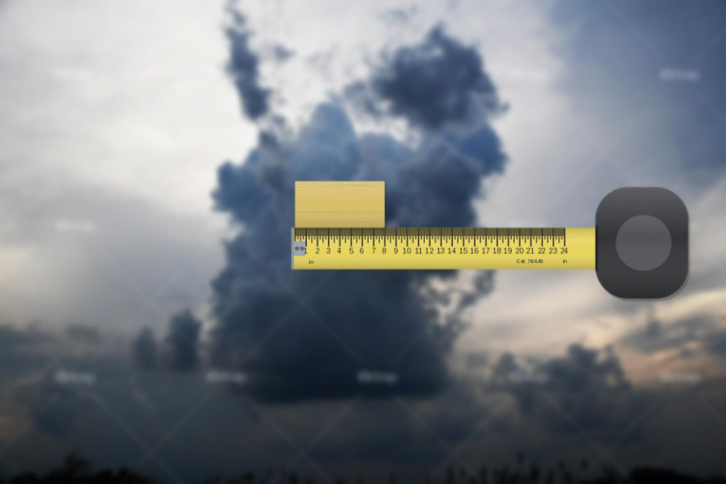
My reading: 8 (in)
